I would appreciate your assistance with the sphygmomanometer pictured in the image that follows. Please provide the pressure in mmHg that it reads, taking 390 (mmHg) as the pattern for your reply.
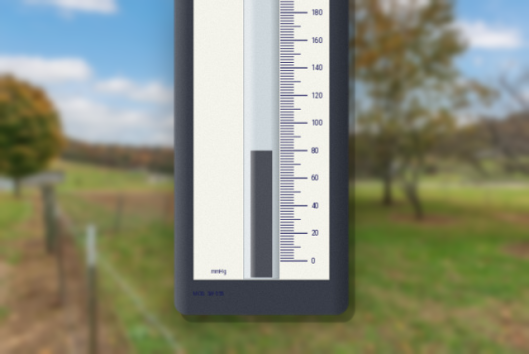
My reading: 80 (mmHg)
